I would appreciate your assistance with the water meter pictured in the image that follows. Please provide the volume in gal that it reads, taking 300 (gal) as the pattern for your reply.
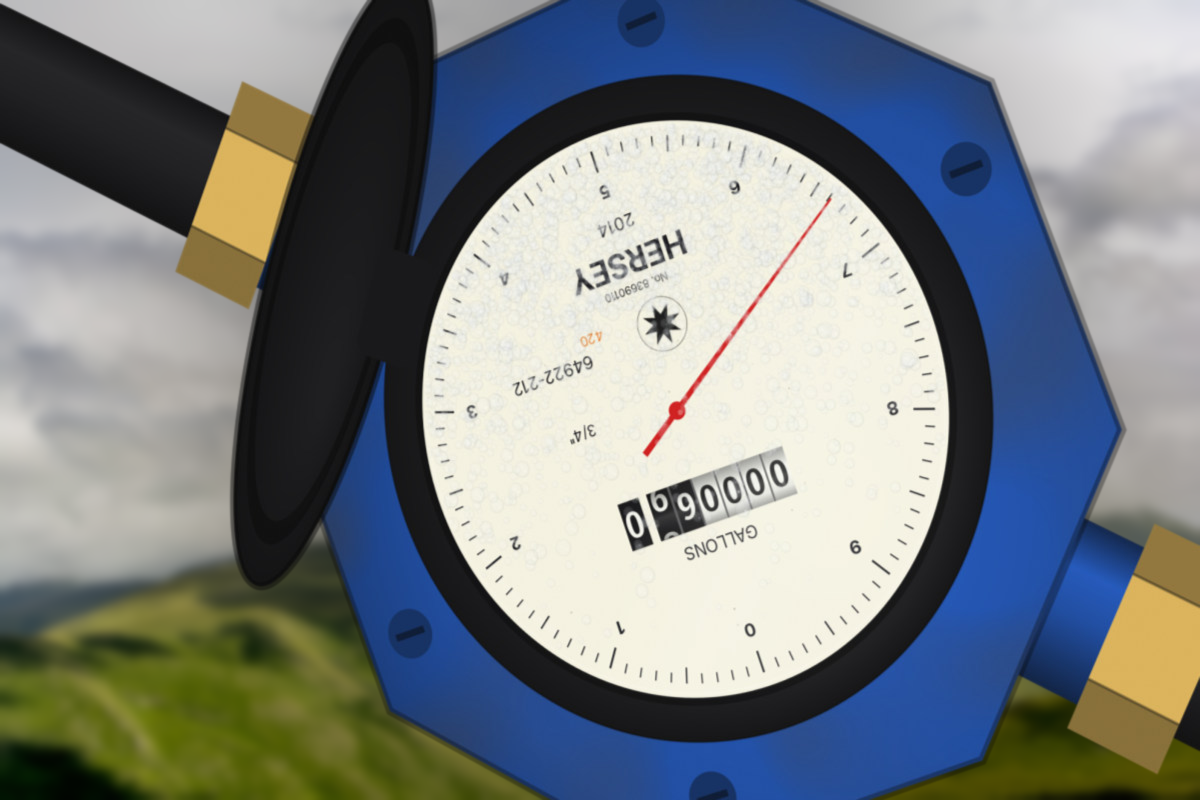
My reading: 686.6 (gal)
